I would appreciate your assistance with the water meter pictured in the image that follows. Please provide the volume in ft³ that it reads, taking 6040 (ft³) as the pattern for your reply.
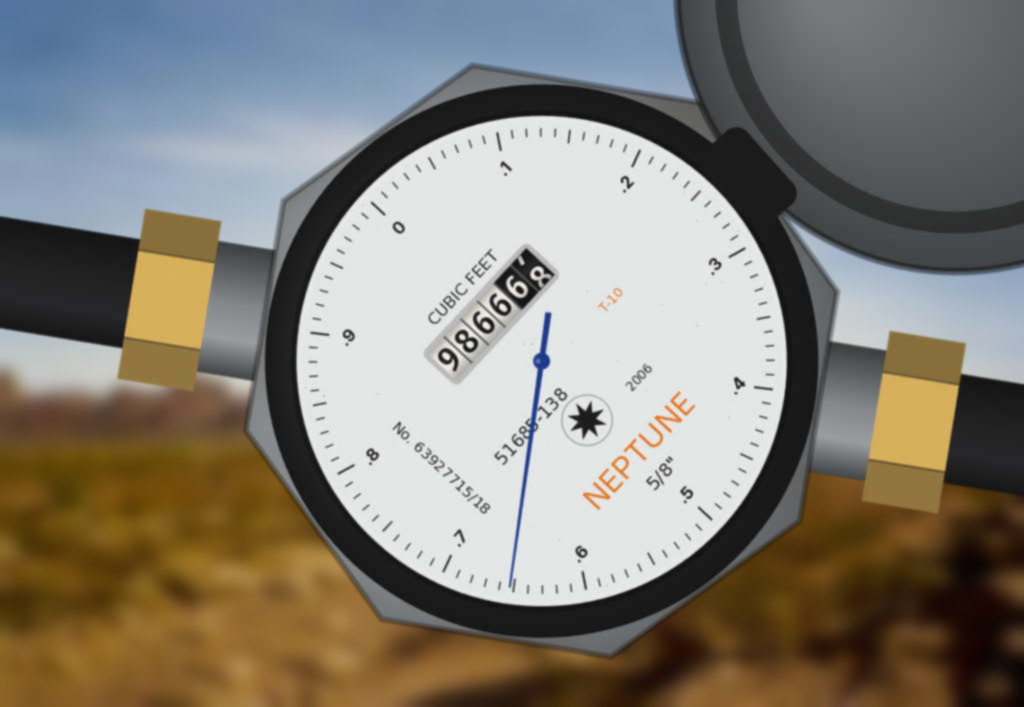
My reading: 986667.65 (ft³)
